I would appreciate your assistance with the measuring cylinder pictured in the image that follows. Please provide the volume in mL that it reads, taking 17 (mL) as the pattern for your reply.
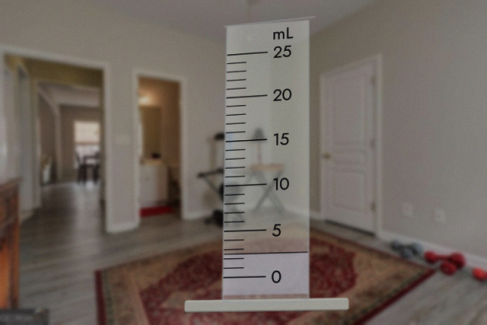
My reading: 2.5 (mL)
